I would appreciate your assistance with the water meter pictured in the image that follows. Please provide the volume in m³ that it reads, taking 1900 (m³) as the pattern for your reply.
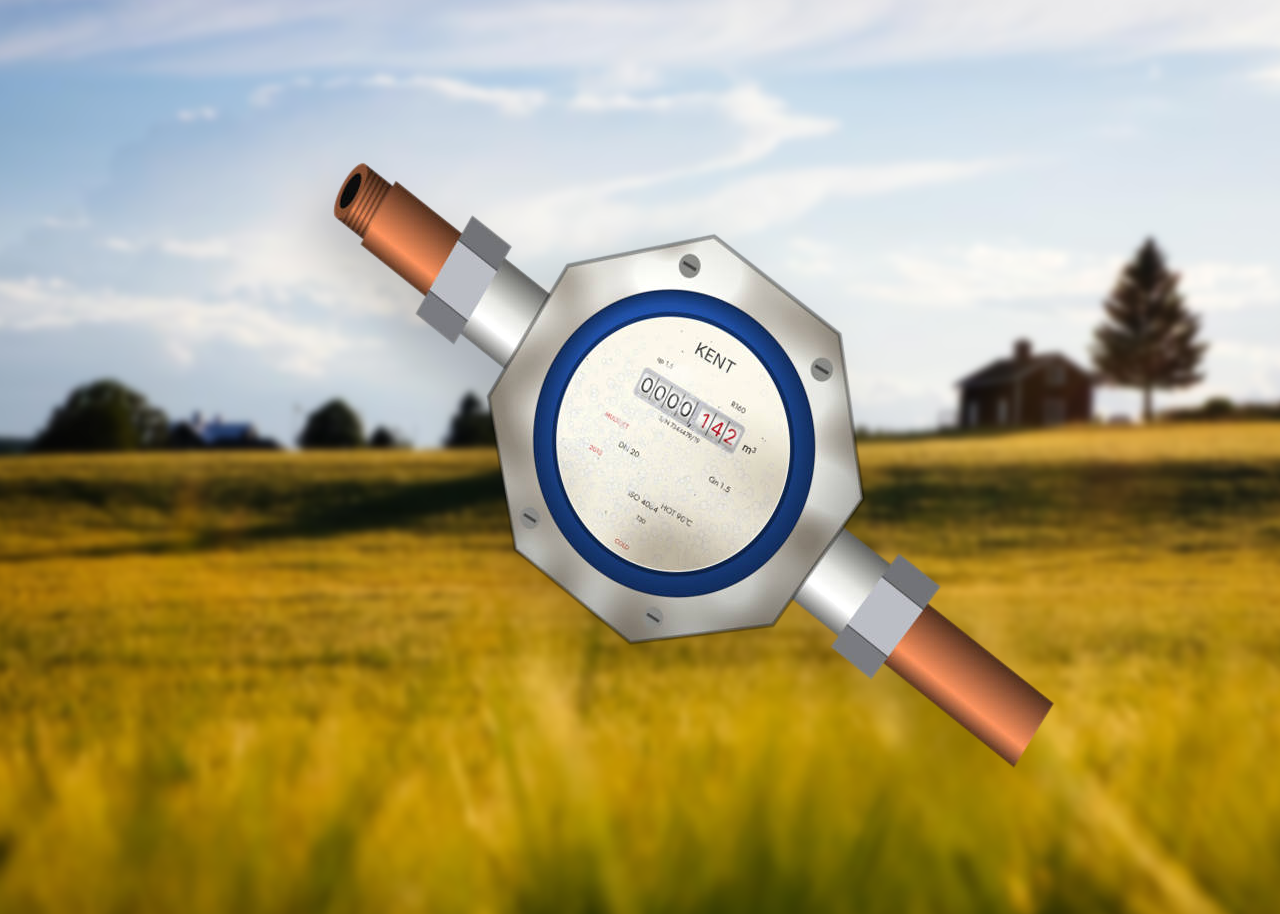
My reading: 0.142 (m³)
